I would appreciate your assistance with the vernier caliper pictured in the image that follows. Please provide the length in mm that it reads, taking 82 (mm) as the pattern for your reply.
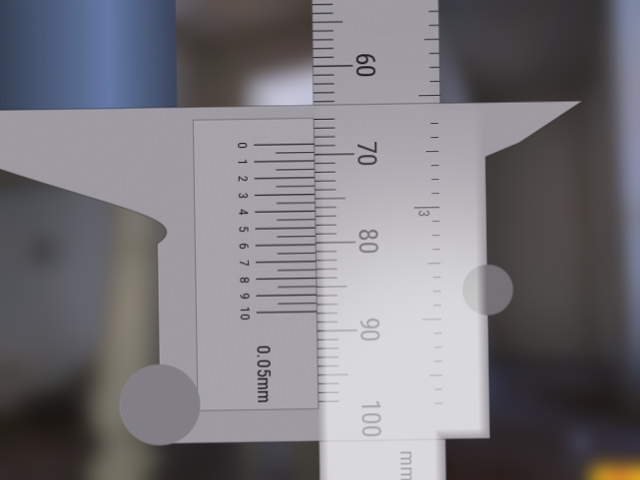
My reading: 68.8 (mm)
